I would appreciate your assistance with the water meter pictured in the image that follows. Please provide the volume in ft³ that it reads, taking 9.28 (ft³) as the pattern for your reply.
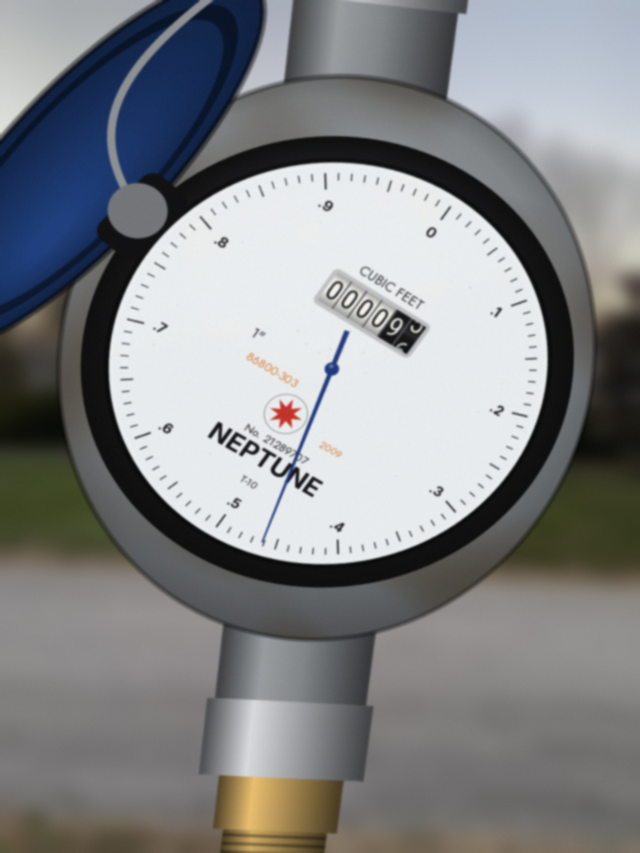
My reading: 95.46 (ft³)
